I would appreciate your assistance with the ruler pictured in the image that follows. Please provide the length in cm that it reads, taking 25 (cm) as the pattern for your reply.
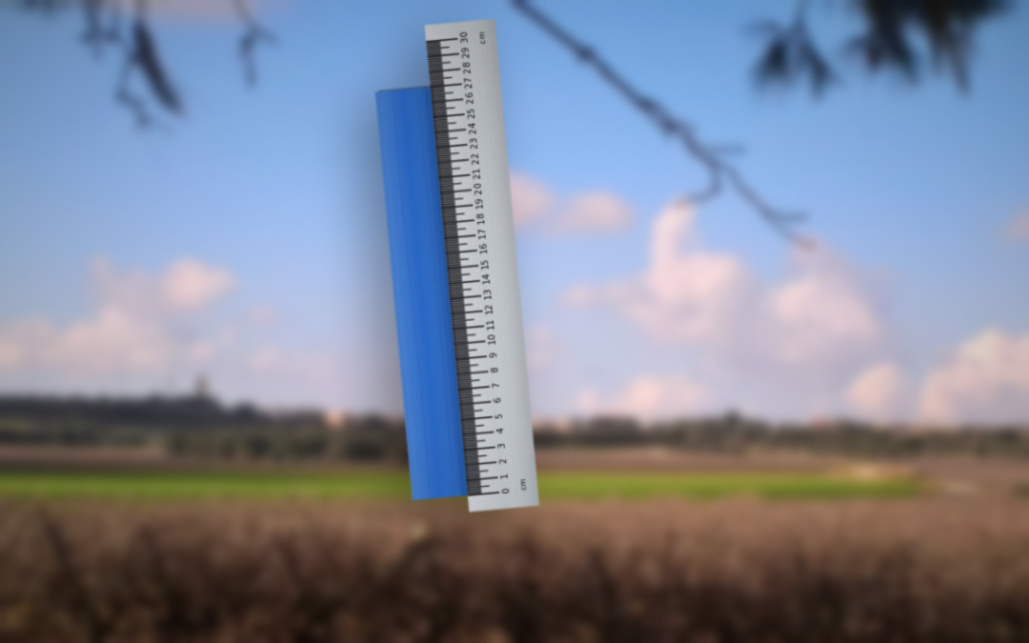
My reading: 27 (cm)
